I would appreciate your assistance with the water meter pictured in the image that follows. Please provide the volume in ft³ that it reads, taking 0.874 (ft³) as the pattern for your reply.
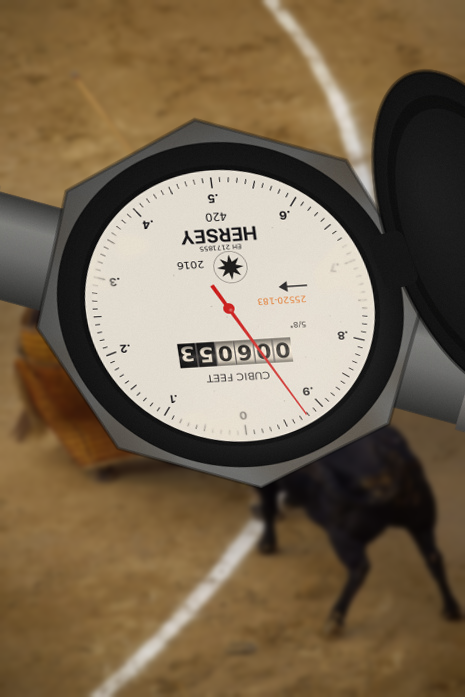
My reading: 6052.92 (ft³)
